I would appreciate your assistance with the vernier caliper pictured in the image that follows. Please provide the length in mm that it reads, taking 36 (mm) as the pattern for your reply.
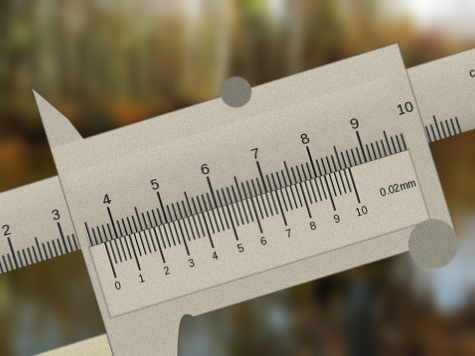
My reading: 37.5 (mm)
